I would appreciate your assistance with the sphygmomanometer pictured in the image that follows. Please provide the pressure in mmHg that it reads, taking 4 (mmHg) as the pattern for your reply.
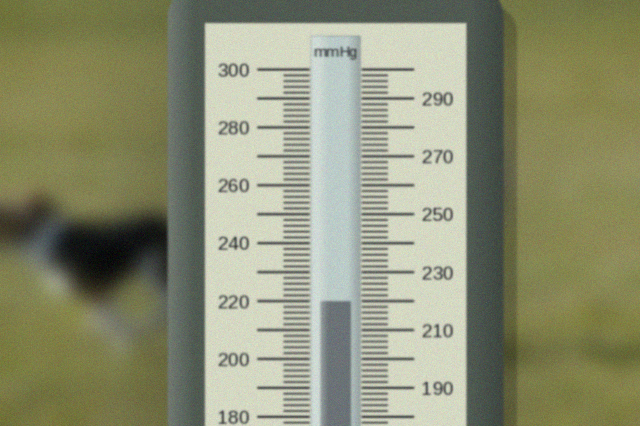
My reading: 220 (mmHg)
